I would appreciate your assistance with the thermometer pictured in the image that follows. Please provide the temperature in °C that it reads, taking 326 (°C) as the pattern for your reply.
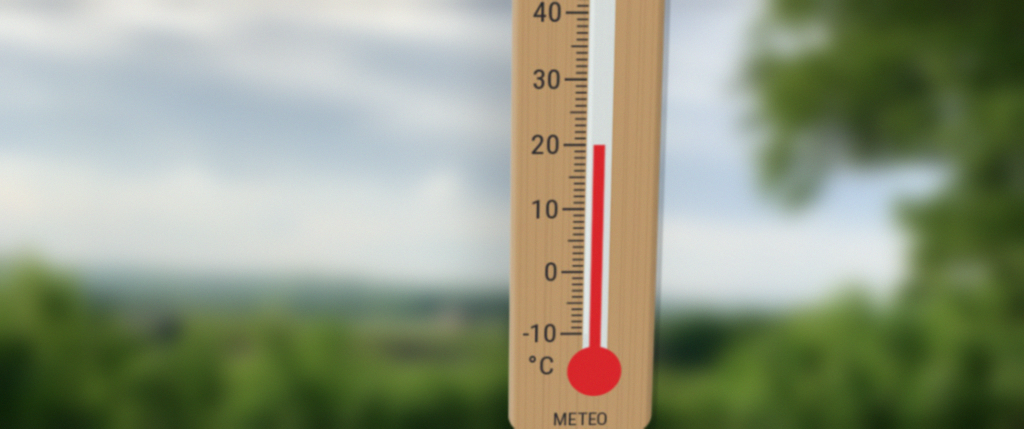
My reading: 20 (°C)
